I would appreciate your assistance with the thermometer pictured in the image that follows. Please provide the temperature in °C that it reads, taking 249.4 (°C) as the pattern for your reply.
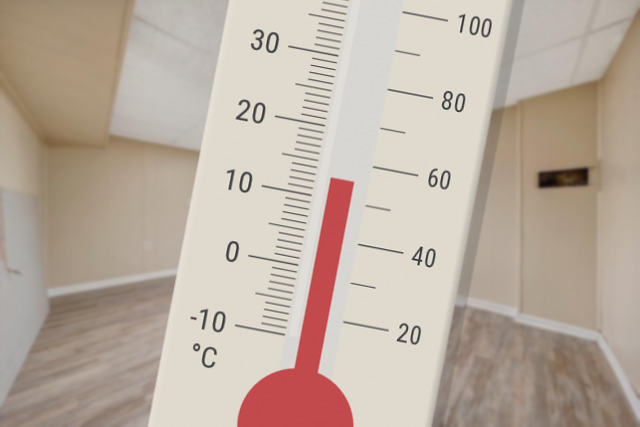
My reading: 13 (°C)
